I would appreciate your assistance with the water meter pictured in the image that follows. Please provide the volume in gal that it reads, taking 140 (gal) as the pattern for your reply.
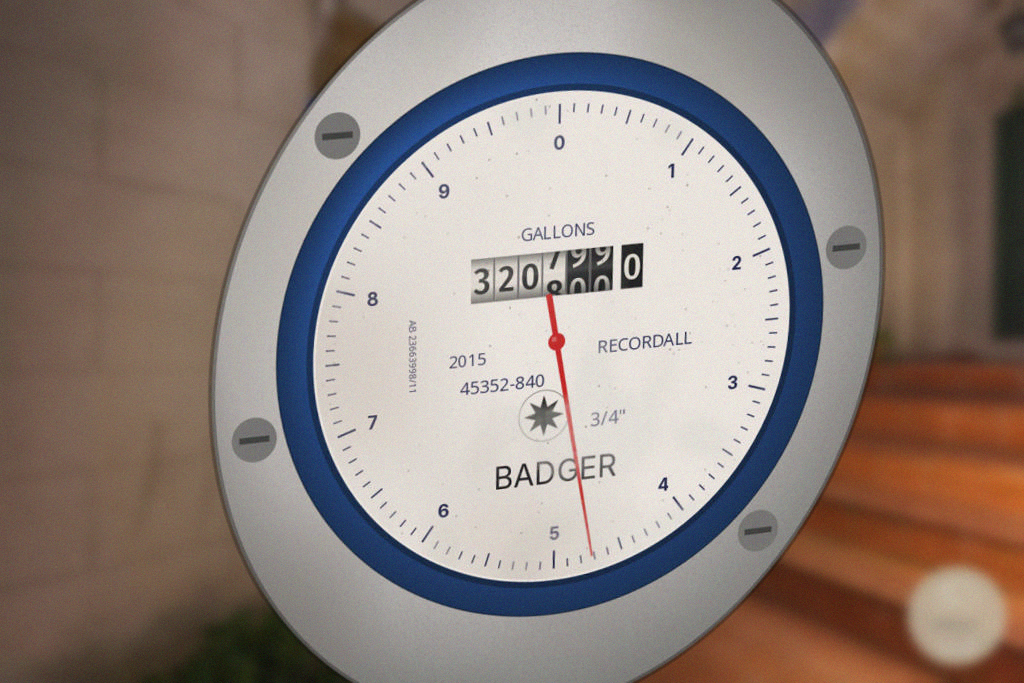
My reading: 3207994.7 (gal)
